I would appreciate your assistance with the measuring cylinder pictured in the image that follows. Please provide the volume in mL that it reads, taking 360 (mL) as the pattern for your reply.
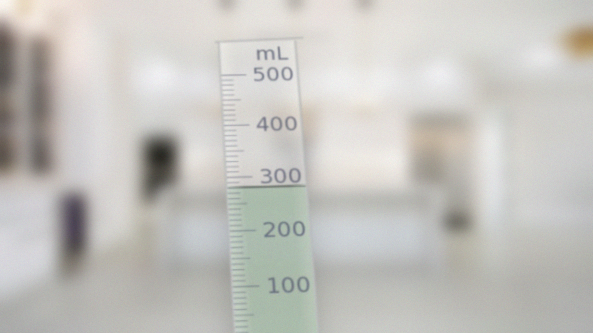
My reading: 280 (mL)
